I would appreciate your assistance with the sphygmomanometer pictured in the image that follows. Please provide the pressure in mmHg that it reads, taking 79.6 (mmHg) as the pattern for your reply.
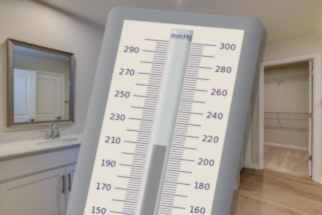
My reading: 210 (mmHg)
